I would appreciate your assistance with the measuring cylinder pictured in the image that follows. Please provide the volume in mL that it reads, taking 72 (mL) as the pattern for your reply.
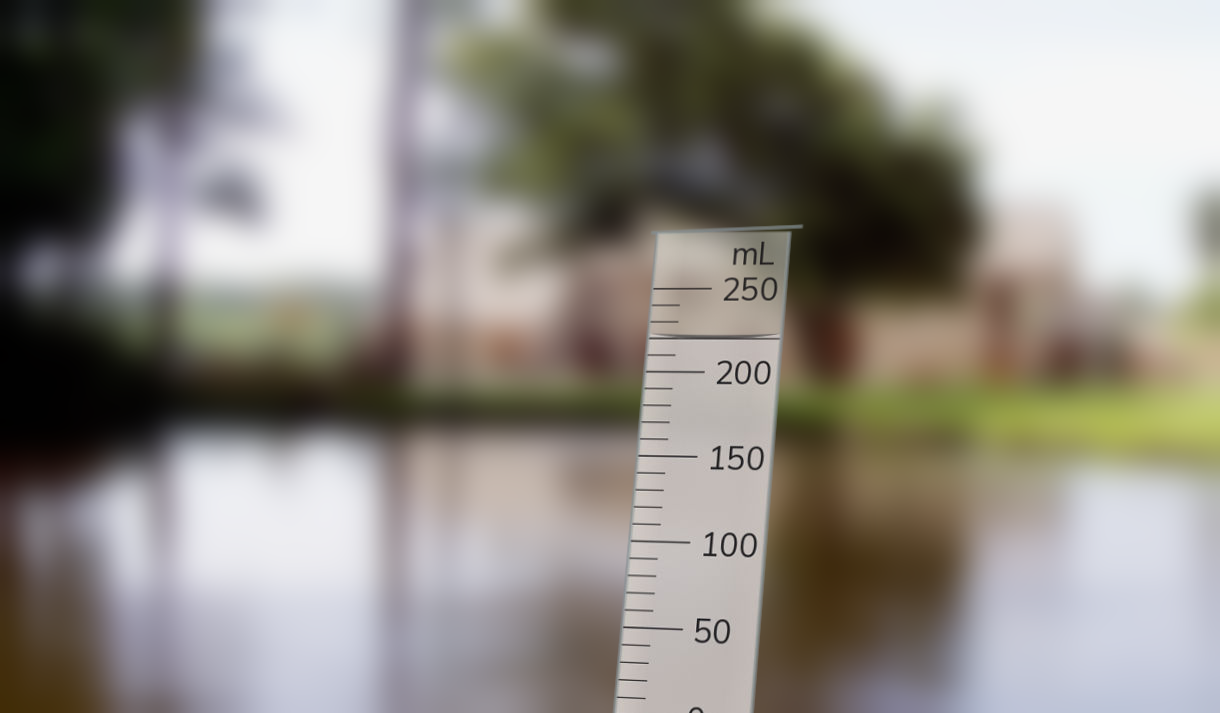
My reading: 220 (mL)
